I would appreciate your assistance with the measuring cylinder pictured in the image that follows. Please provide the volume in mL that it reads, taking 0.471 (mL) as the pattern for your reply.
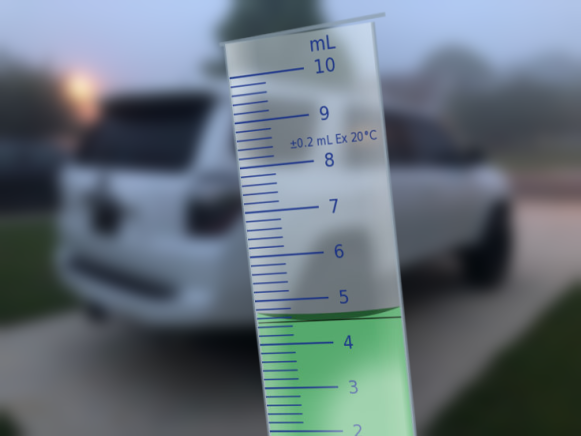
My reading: 4.5 (mL)
